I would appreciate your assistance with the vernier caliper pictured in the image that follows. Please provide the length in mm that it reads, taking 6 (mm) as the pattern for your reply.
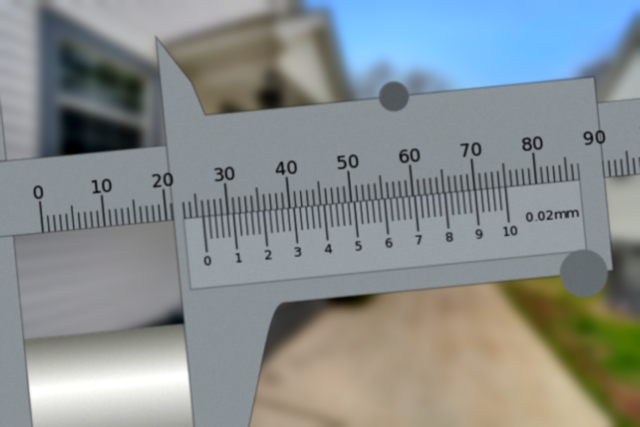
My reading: 26.0 (mm)
